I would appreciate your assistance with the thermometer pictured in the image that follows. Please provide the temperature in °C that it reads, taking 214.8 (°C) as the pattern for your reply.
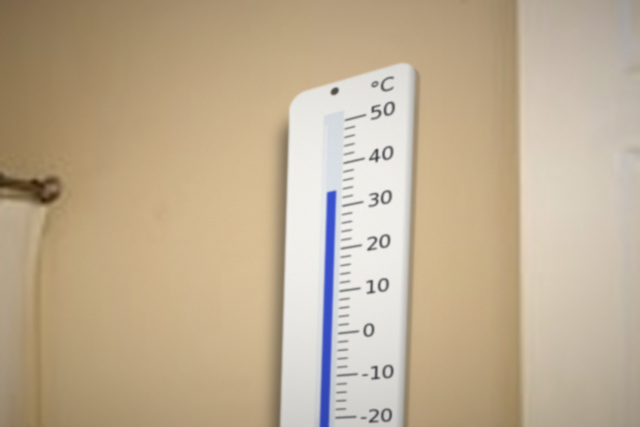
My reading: 34 (°C)
